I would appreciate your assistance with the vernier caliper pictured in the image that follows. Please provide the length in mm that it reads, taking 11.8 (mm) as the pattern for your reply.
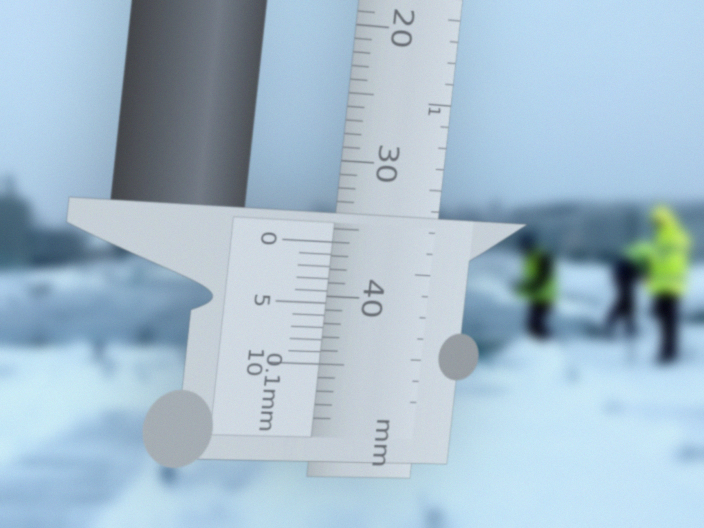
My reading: 36.0 (mm)
